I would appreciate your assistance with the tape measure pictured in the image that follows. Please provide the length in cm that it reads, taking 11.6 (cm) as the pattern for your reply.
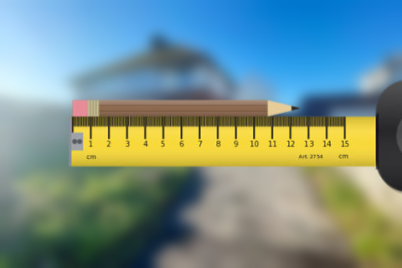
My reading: 12.5 (cm)
